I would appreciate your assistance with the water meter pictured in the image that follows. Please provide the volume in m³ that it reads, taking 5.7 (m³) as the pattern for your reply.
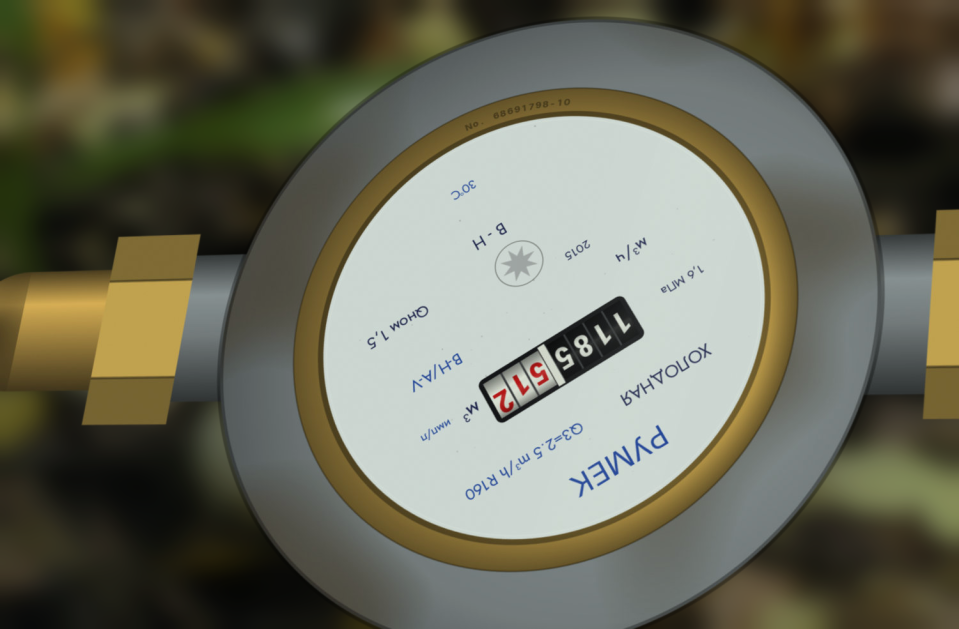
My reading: 1185.512 (m³)
